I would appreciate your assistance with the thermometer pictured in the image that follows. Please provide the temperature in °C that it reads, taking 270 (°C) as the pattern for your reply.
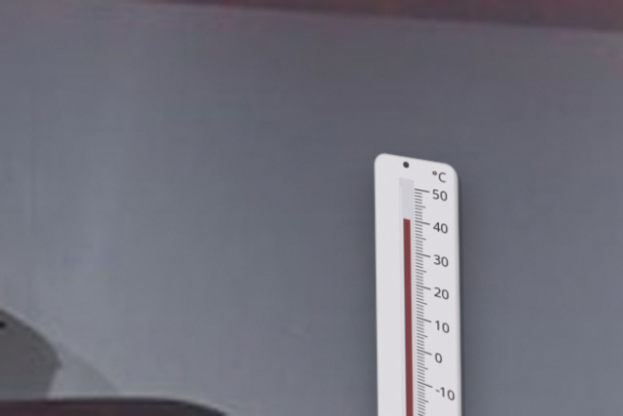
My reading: 40 (°C)
